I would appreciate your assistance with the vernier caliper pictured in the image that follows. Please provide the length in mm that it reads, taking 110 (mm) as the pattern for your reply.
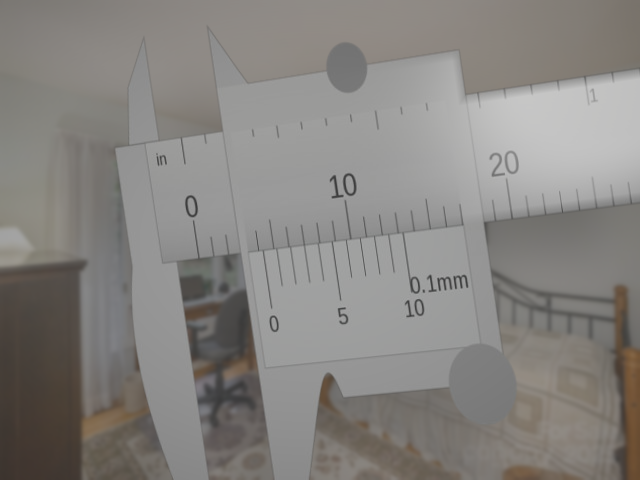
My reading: 4.3 (mm)
